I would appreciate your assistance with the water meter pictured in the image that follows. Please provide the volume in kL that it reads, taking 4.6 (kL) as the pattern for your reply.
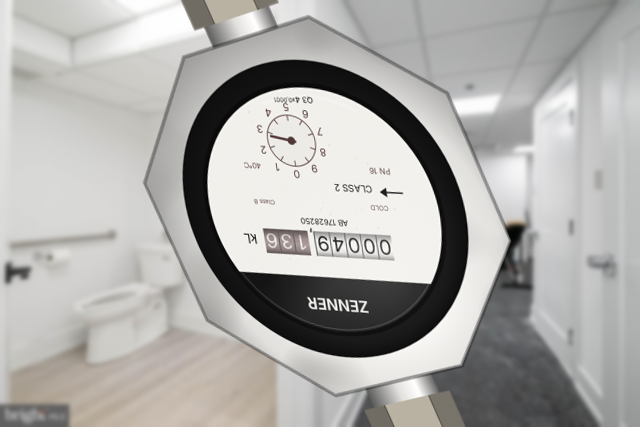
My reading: 49.1362 (kL)
